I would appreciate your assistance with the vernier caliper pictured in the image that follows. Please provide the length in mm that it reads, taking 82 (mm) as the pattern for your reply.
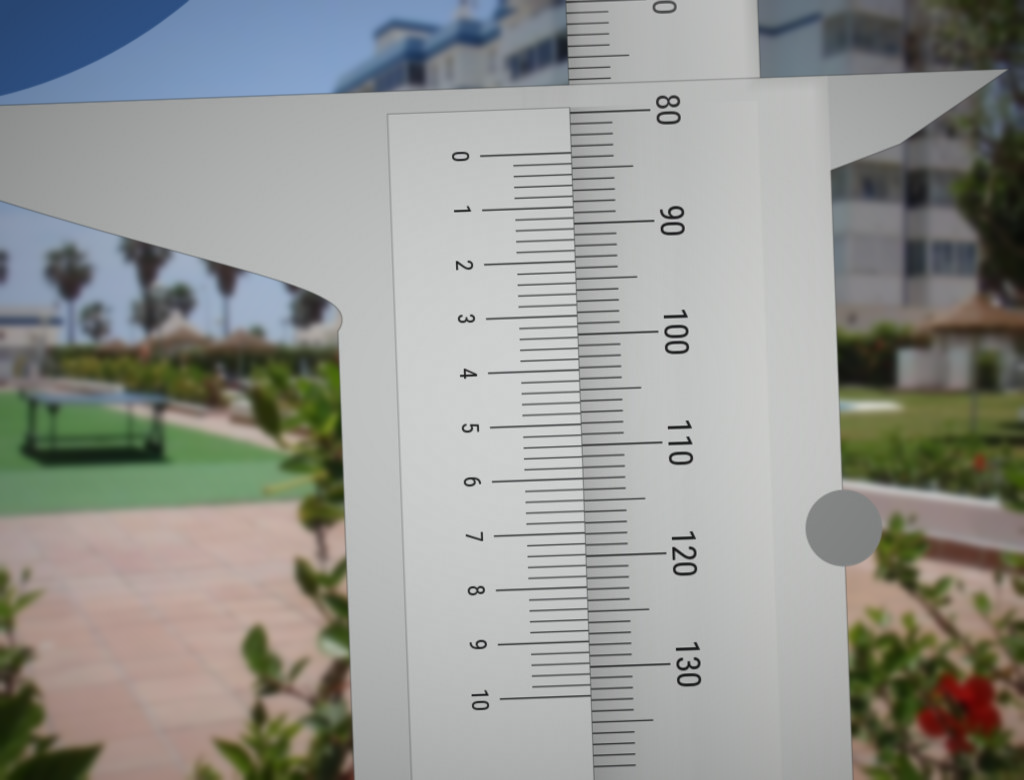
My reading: 83.6 (mm)
